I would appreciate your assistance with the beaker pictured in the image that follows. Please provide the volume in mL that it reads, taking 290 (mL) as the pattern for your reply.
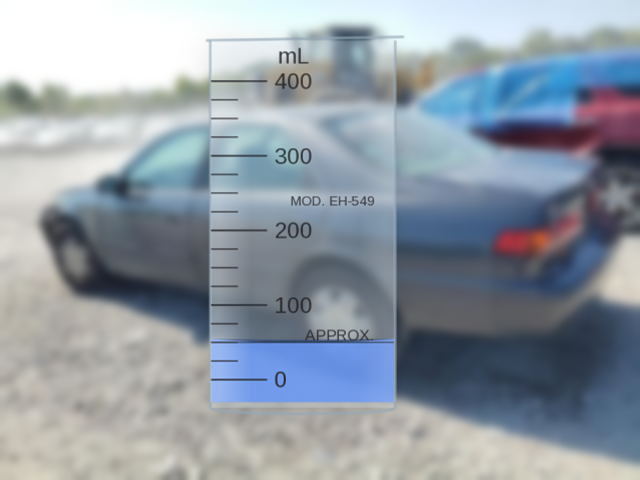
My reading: 50 (mL)
